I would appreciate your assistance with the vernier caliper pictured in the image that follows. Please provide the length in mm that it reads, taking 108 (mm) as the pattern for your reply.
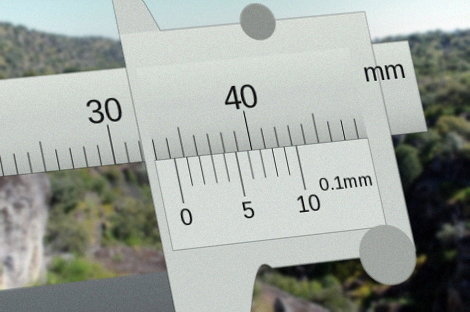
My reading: 34.3 (mm)
